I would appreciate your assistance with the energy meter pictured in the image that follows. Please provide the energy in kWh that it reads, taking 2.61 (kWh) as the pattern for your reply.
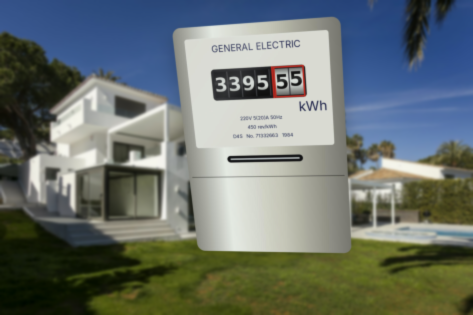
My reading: 3395.55 (kWh)
